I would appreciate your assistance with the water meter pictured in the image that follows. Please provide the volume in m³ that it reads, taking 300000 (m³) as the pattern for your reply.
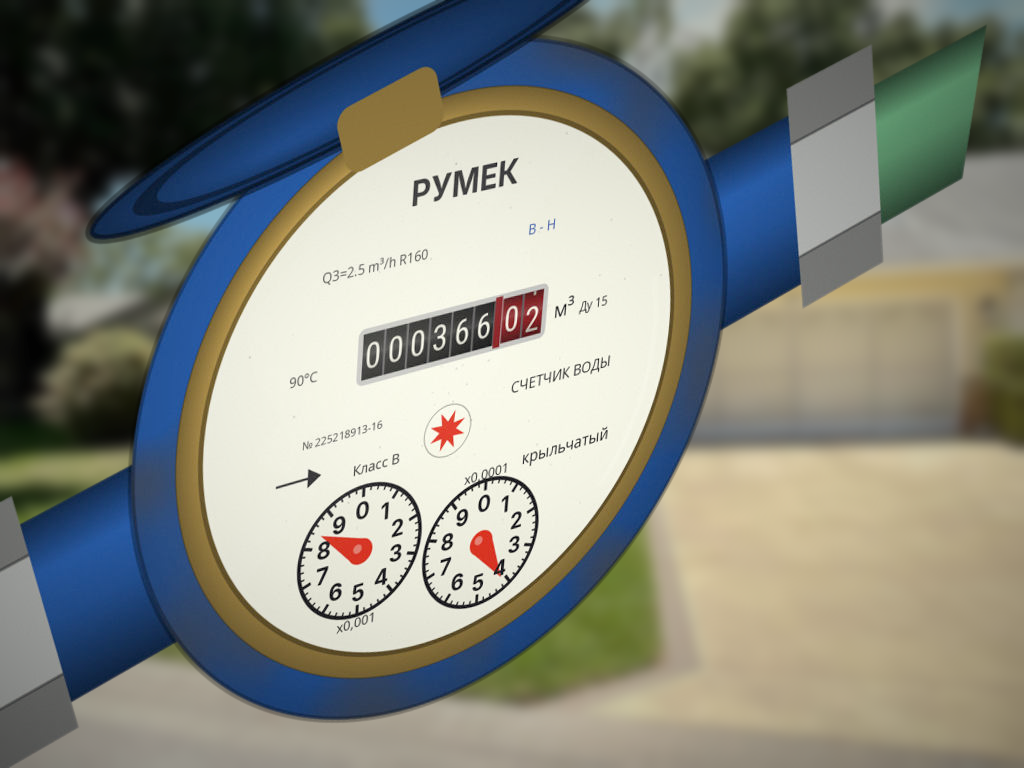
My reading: 366.0184 (m³)
